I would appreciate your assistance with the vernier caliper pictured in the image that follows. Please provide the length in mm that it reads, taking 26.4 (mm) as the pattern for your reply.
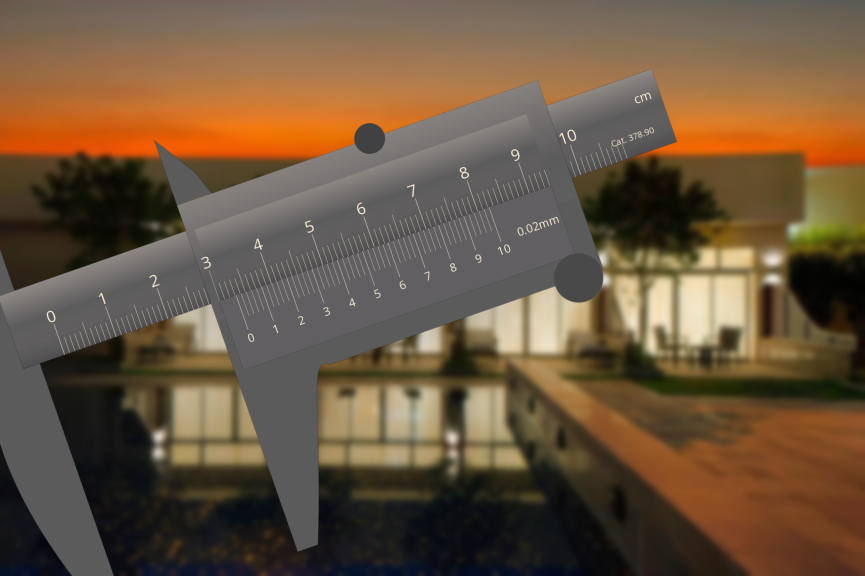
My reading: 33.2 (mm)
